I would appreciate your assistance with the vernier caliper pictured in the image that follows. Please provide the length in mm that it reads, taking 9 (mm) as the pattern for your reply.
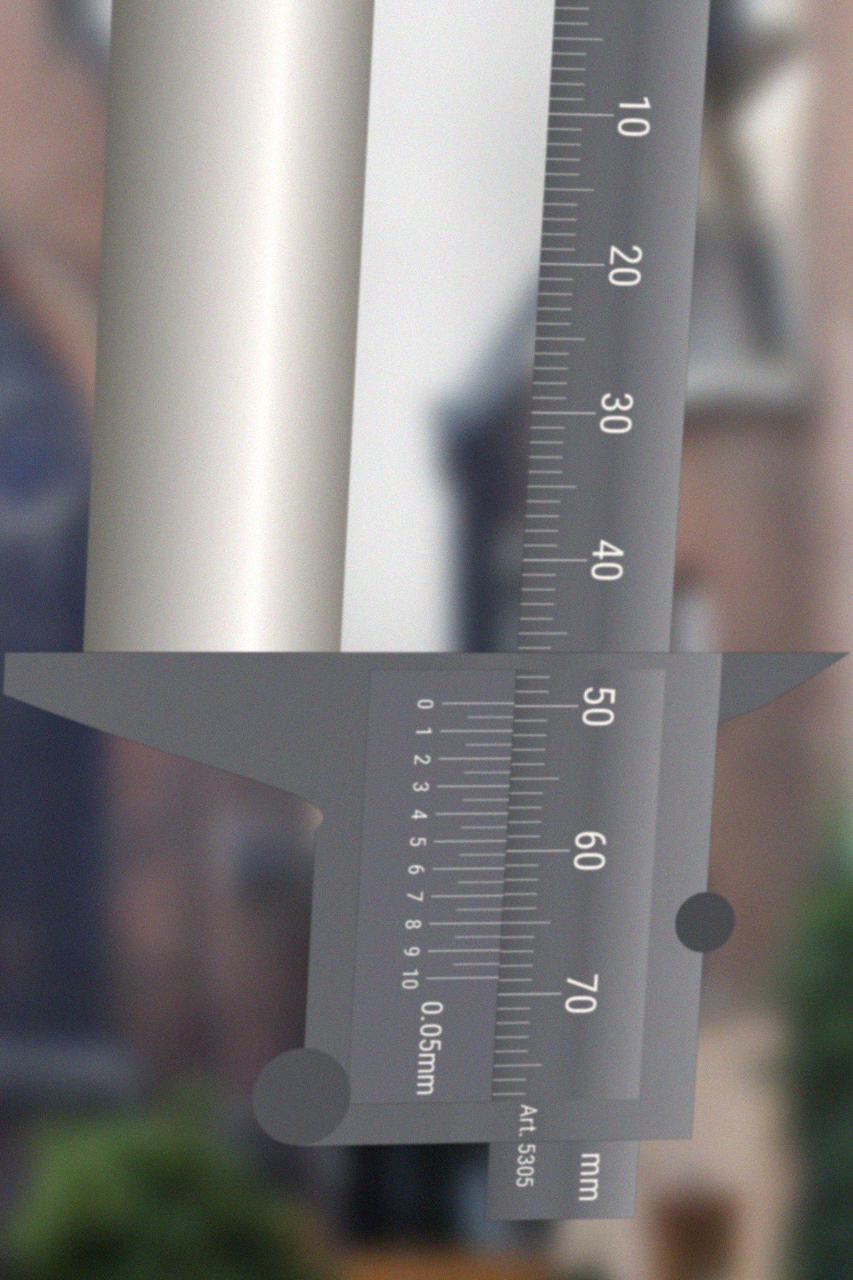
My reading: 49.8 (mm)
